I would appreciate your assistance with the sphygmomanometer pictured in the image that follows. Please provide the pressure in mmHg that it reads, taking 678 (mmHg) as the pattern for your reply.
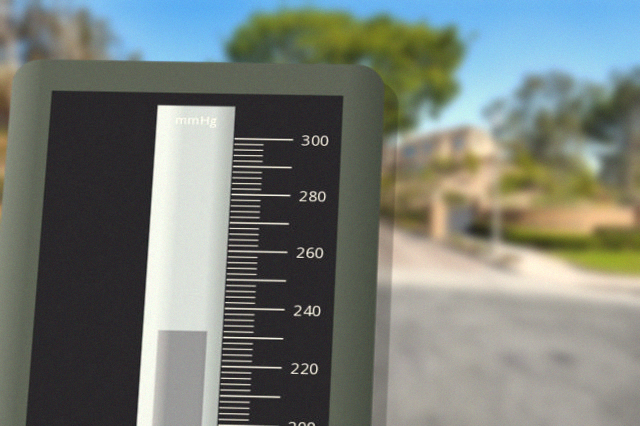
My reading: 232 (mmHg)
